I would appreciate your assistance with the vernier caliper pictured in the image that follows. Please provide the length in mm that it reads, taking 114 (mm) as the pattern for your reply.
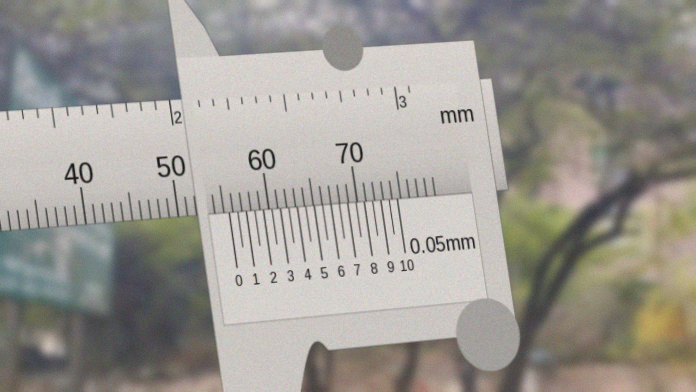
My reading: 55.6 (mm)
